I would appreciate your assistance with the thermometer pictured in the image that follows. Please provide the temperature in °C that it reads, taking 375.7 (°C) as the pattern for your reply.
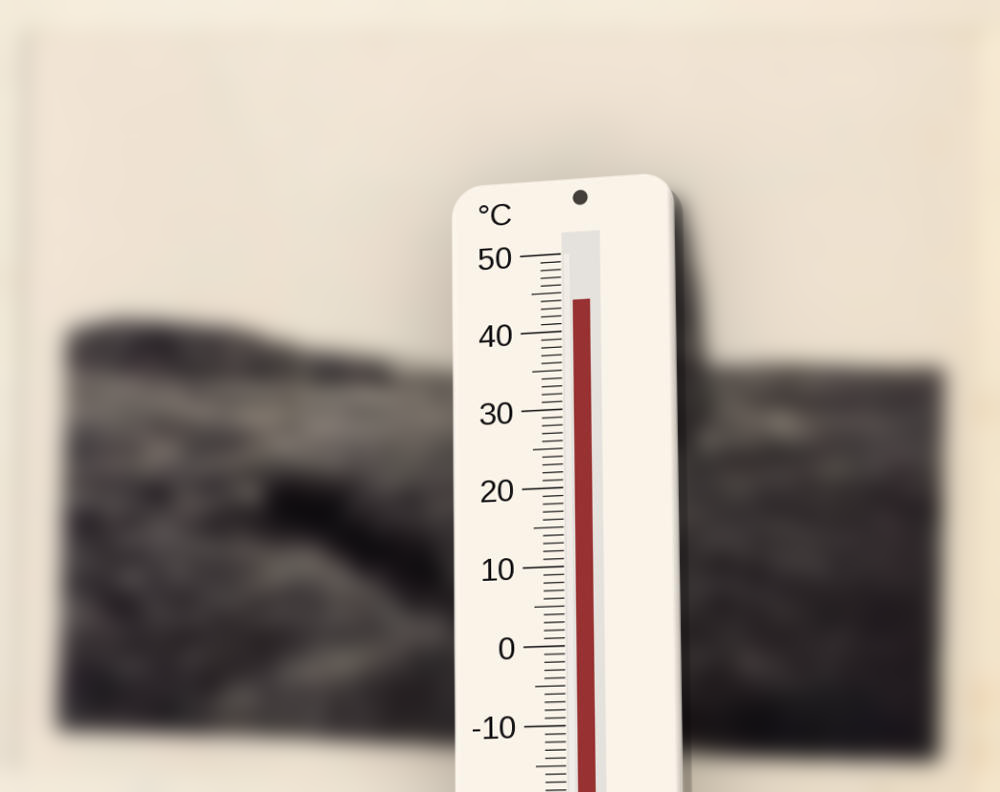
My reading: 44 (°C)
